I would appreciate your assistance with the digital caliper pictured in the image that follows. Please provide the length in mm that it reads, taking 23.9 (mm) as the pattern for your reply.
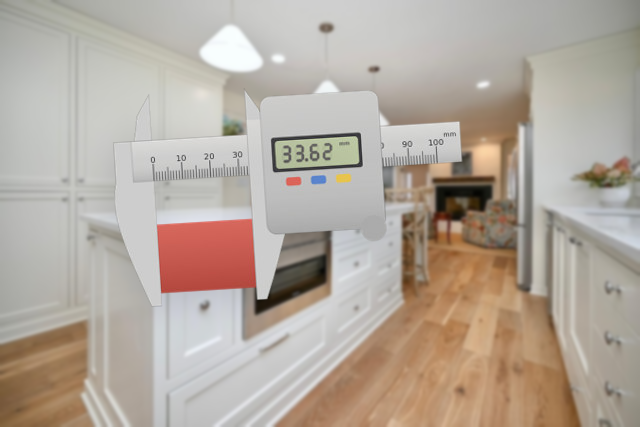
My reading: 33.62 (mm)
